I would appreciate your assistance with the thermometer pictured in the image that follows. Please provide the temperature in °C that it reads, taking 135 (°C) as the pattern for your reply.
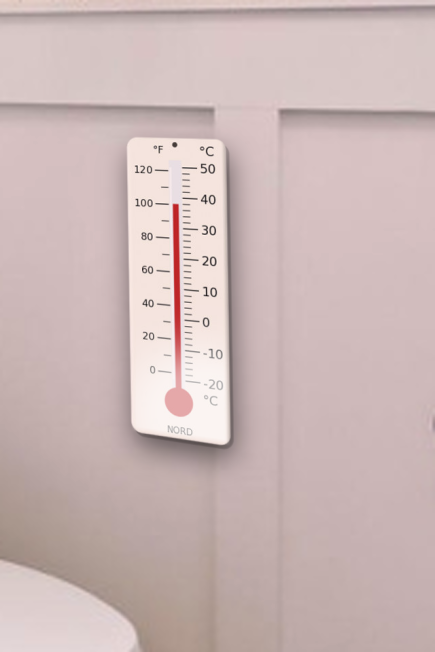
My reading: 38 (°C)
